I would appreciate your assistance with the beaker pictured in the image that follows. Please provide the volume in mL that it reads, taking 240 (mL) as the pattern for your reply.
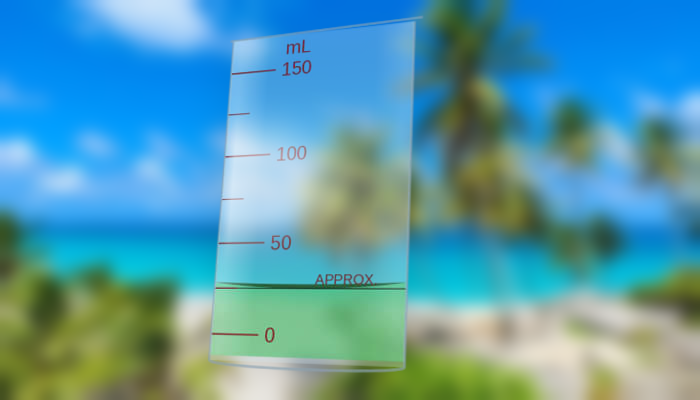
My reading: 25 (mL)
